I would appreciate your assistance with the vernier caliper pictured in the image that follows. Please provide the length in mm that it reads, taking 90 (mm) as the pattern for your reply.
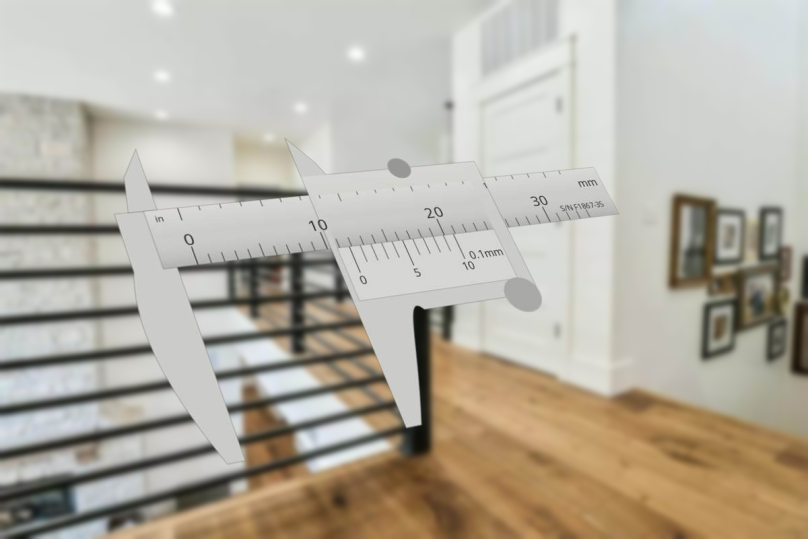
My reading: 11.8 (mm)
